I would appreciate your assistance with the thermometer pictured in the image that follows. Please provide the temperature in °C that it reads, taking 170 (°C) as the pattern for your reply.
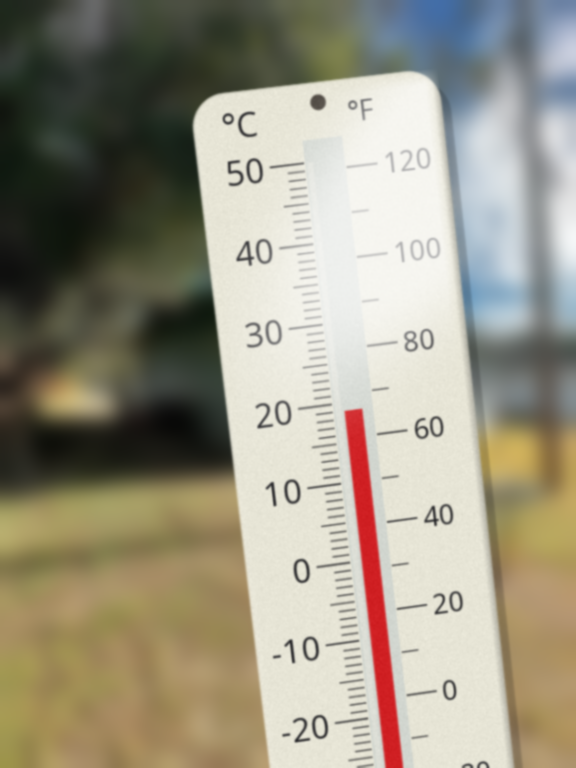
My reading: 19 (°C)
